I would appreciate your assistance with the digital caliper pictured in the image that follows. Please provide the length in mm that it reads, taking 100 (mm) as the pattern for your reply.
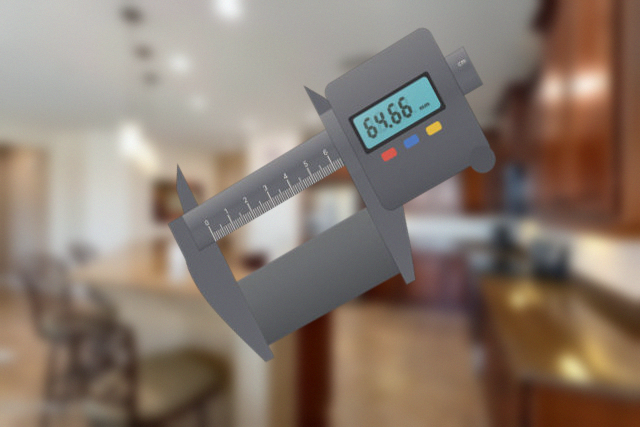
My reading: 64.66 (mm)
